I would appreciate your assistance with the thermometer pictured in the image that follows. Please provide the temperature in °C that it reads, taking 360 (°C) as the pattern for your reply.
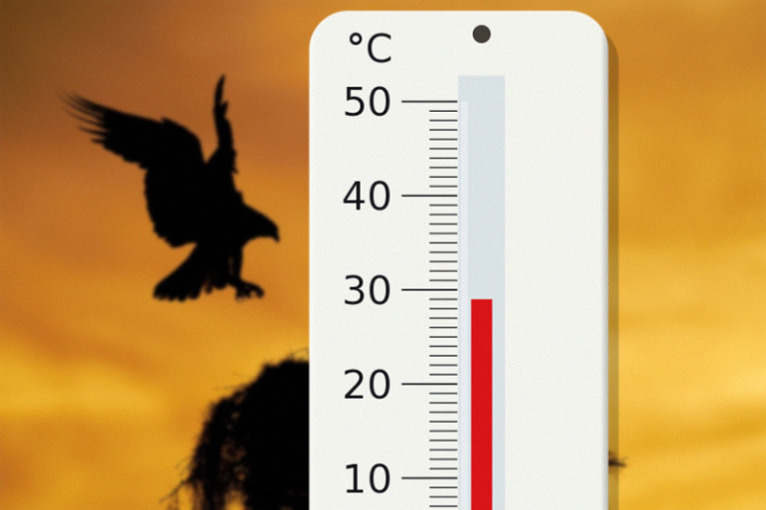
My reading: 29 (°C)
